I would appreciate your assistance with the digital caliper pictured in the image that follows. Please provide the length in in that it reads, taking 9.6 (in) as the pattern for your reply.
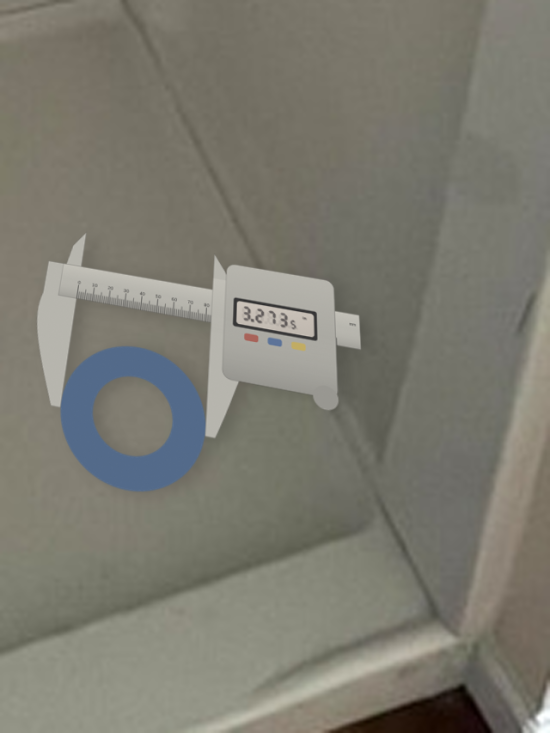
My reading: 3.2735 (in)
